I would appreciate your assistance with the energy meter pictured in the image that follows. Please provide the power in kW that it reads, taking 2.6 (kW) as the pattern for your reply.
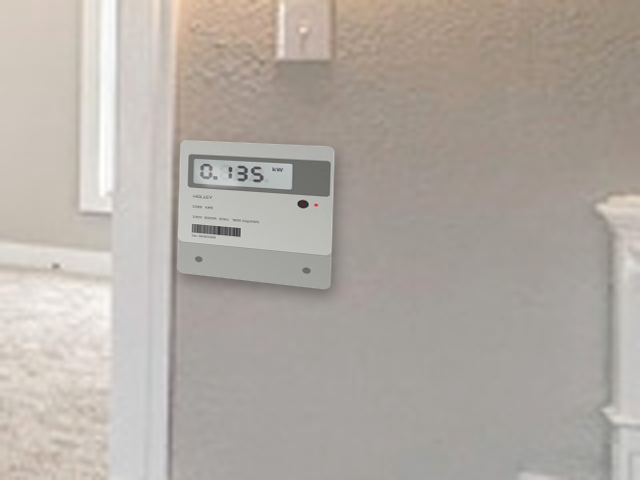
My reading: 0.135 (kW)
